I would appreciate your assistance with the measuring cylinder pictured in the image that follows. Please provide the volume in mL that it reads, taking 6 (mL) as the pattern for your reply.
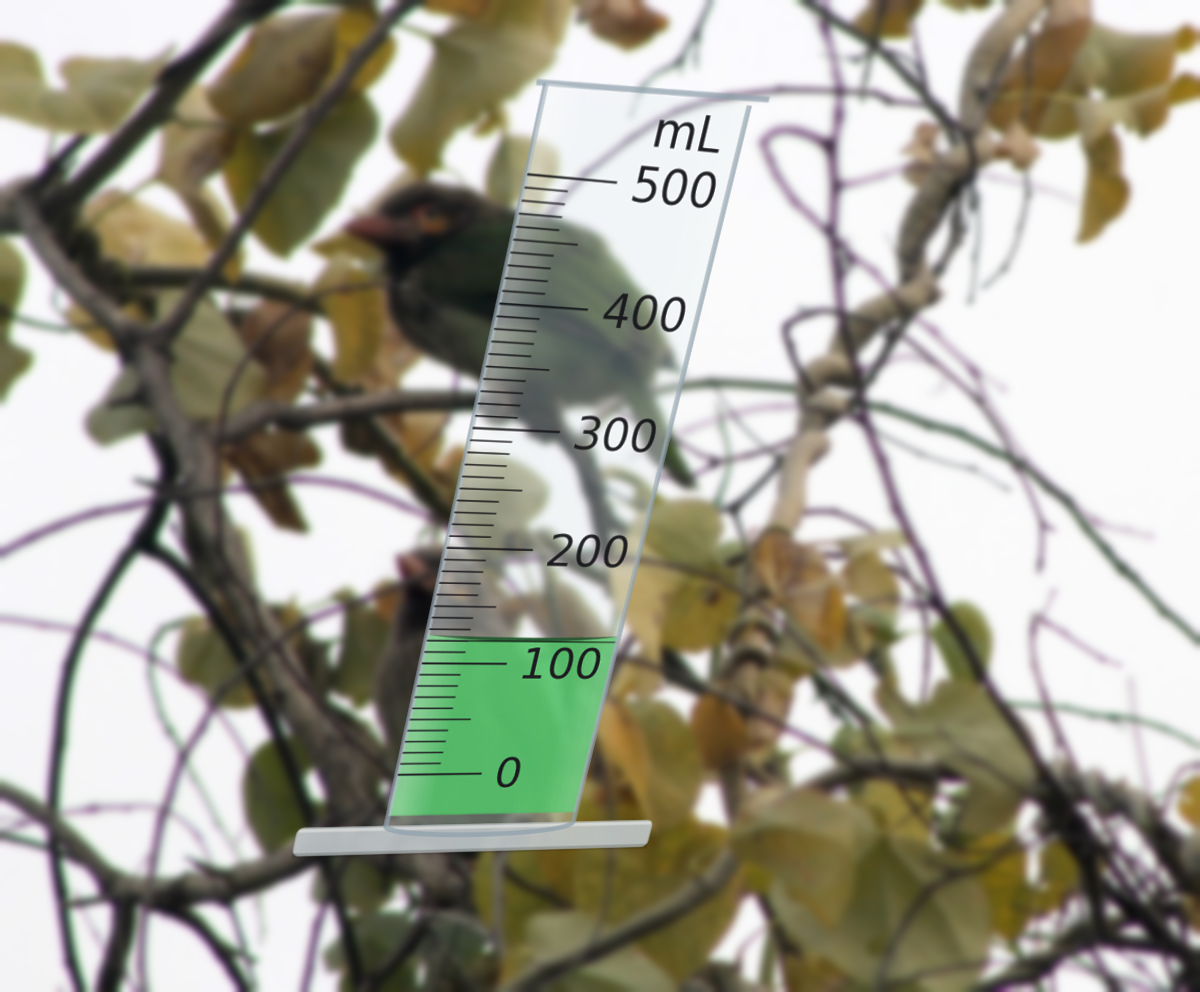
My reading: 120 (mL)
